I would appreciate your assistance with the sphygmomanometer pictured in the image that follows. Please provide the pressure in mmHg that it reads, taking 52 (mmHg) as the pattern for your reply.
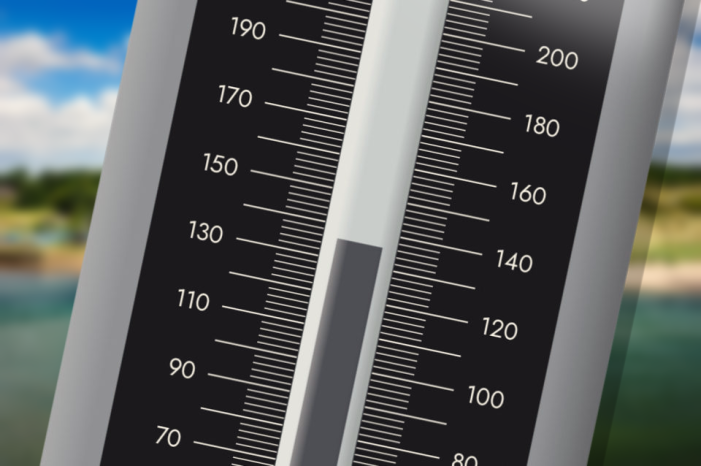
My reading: 136 (mmHg)
